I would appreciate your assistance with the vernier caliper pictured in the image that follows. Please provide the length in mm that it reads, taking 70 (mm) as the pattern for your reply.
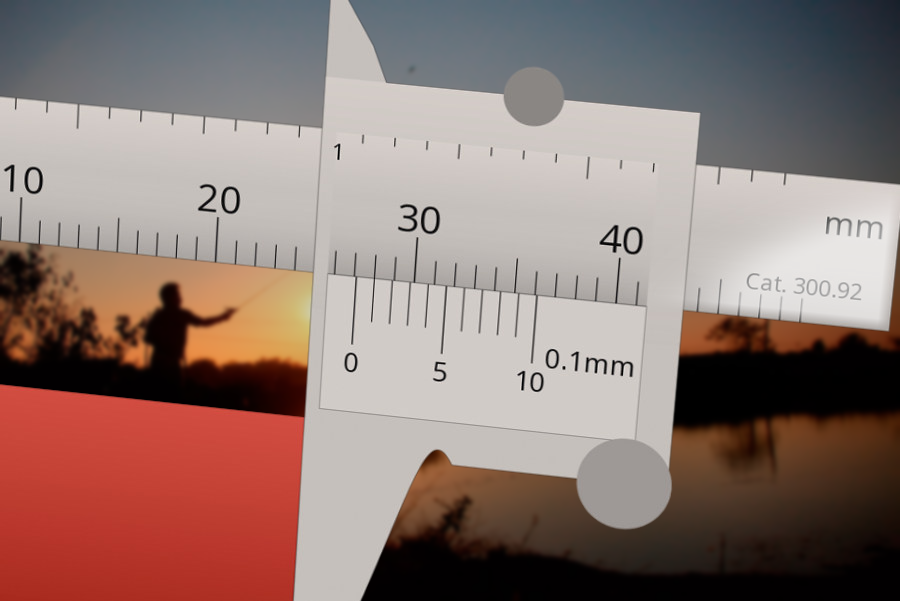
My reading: 27.1 (mm)
